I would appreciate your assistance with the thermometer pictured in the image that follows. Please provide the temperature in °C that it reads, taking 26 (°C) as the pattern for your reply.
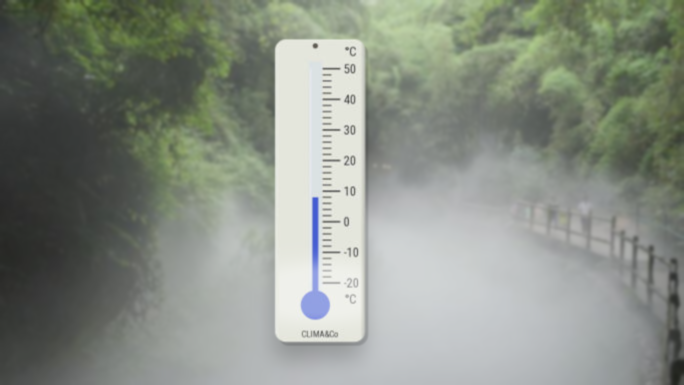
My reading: 8 (°C)
